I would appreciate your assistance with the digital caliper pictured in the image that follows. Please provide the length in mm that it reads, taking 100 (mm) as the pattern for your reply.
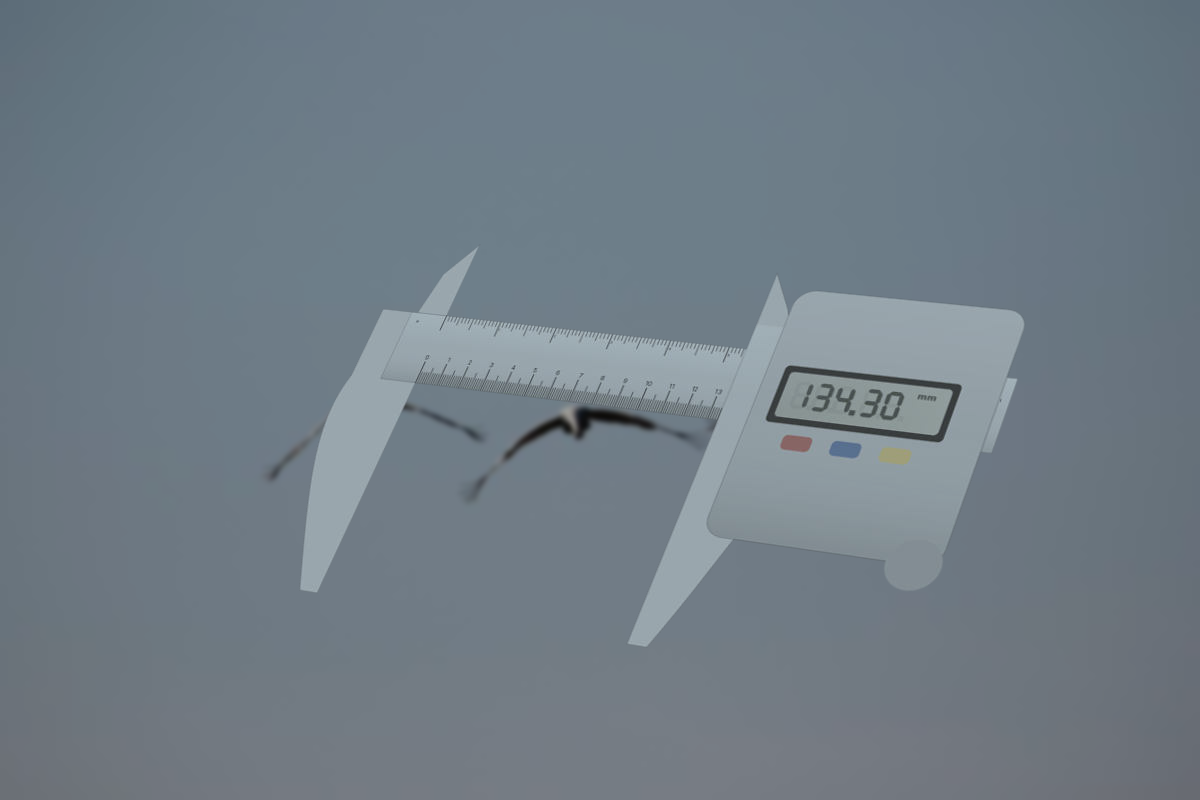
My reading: 134.30 (mm)
